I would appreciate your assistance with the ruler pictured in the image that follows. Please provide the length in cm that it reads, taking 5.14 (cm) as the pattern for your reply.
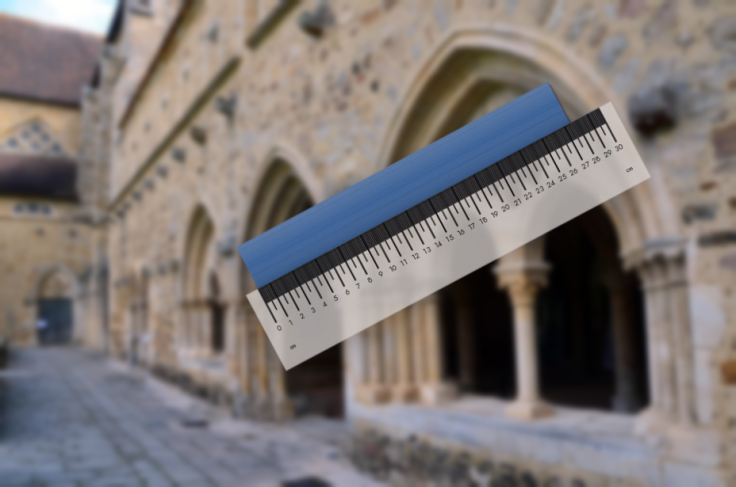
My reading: 27.5 (cm)
